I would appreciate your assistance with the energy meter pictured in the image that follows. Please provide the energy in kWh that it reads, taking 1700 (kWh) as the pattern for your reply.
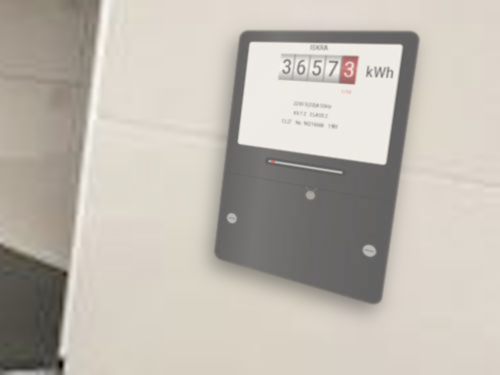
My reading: 3657.3 (kWh)
